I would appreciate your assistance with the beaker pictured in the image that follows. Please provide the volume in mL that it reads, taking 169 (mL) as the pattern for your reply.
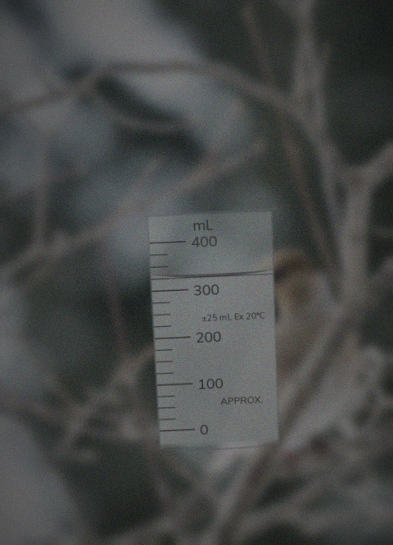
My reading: 325 (mL)
